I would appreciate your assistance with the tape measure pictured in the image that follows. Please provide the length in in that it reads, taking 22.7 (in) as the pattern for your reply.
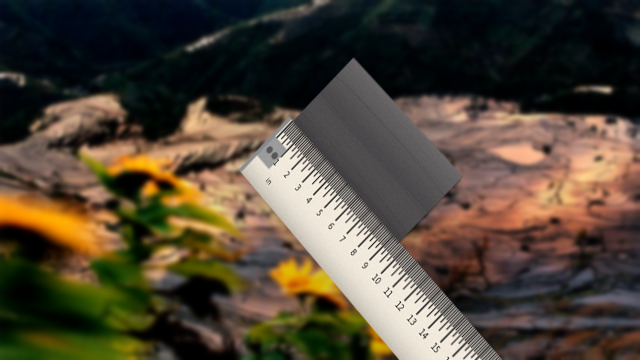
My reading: 9.5 (in)
